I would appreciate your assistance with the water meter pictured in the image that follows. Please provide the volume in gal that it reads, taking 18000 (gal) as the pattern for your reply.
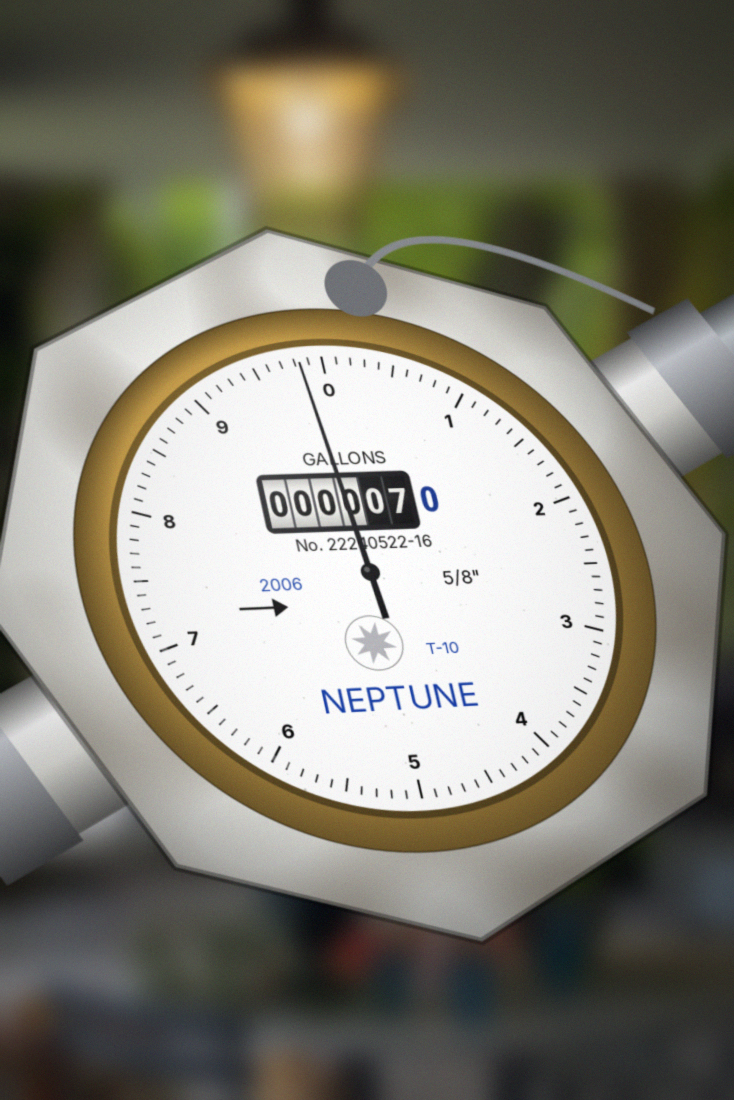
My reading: 69.8 (gal)
